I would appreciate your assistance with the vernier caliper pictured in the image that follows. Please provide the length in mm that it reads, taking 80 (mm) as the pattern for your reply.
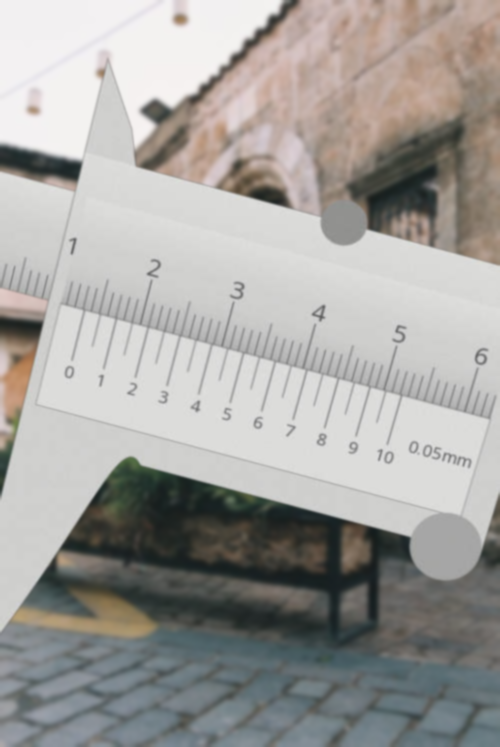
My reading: 13.2 (mm)
